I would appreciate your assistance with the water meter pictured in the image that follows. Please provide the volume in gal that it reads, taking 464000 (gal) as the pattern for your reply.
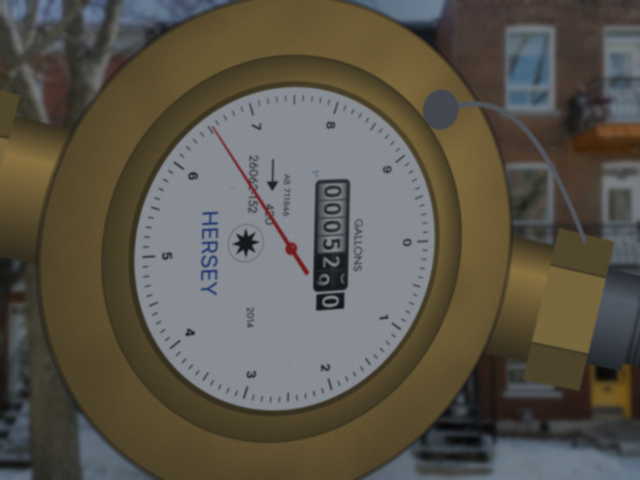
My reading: 5286.5 (gal)
